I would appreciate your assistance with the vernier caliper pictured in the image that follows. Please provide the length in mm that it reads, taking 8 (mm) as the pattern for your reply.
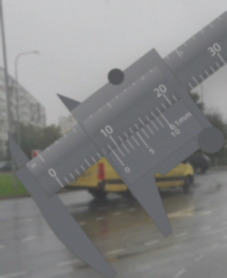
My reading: 9.0 (mm)
